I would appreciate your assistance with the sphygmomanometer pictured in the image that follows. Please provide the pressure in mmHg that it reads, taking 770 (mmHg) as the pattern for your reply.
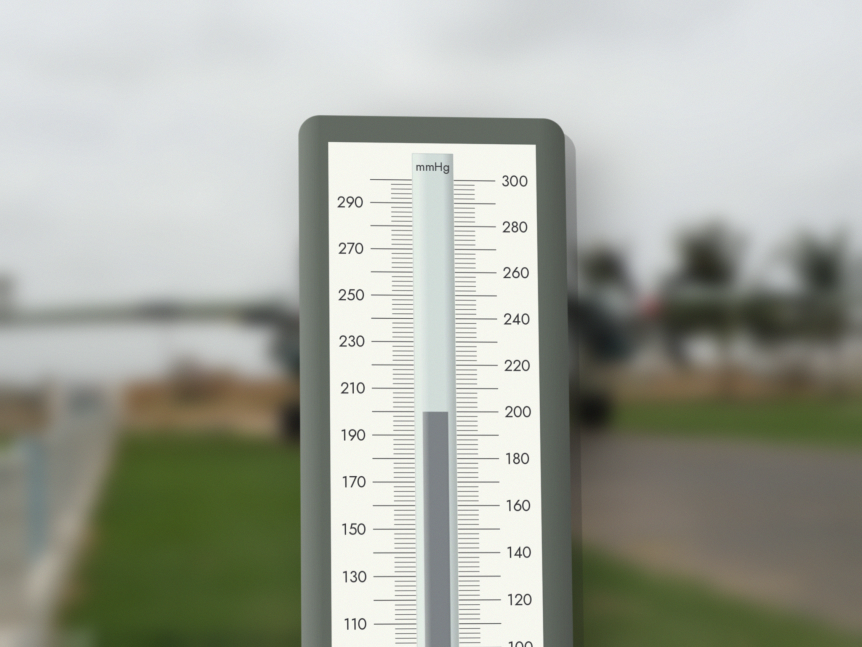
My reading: 200 (mmHg)
